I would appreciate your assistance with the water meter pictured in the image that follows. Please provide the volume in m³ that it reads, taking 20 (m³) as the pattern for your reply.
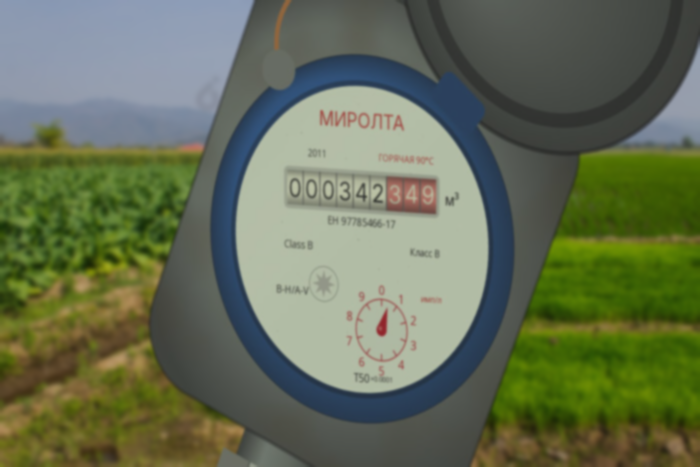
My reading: 342.3490 (m³)
